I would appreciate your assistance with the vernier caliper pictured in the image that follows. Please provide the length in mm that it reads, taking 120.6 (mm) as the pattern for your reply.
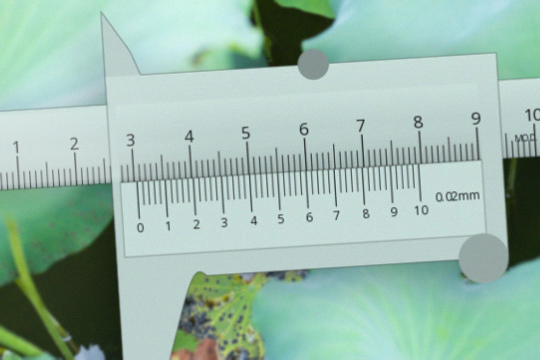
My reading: 30.5 (mm)
